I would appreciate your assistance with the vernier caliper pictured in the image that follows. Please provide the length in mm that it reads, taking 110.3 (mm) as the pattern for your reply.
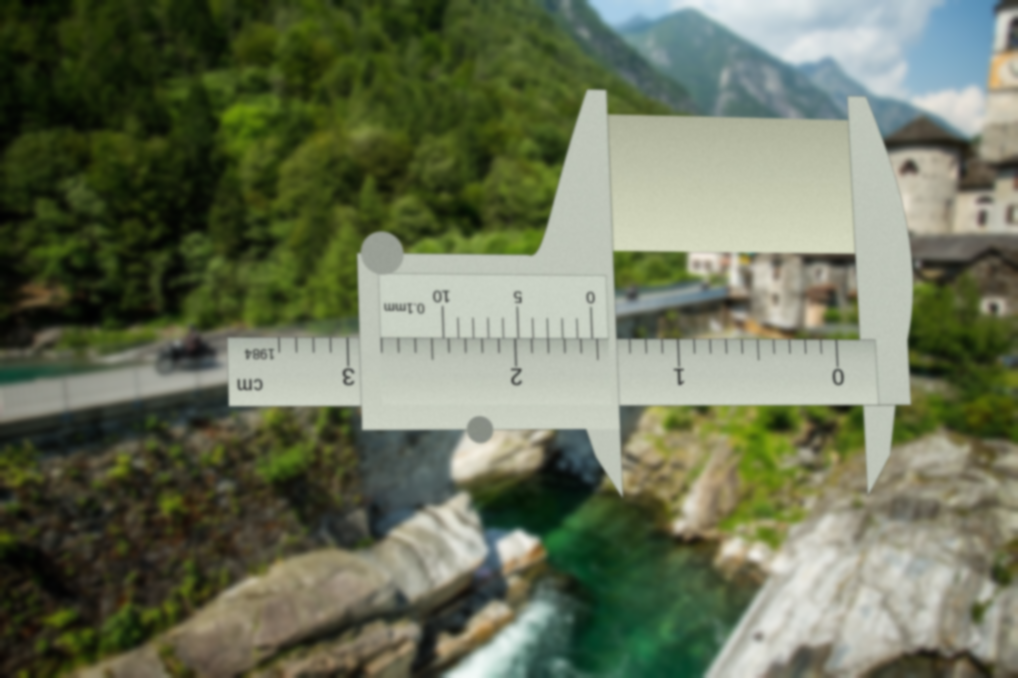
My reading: 15.3 (mm)
